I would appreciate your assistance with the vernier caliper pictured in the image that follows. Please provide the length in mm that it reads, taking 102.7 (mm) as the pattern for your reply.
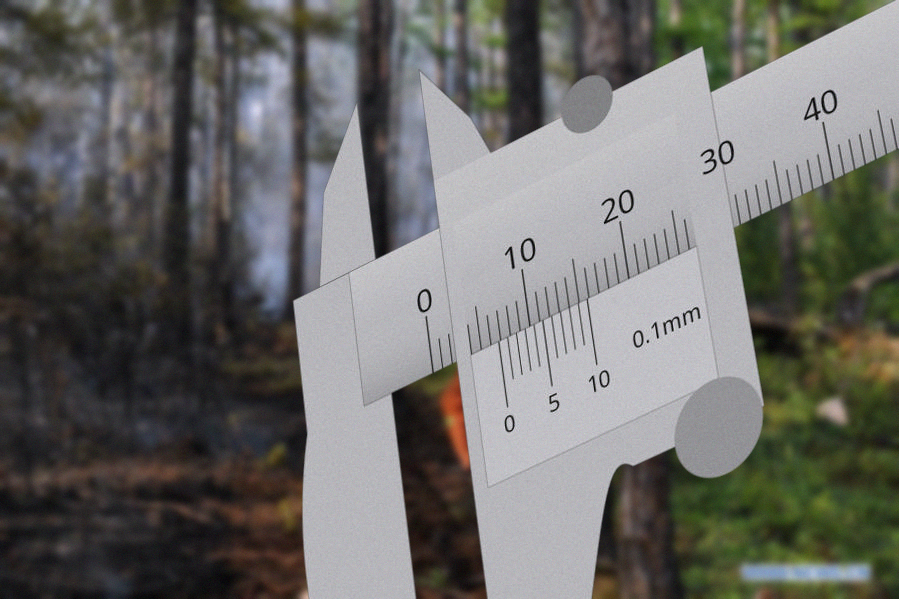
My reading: 6.8 (mm)
